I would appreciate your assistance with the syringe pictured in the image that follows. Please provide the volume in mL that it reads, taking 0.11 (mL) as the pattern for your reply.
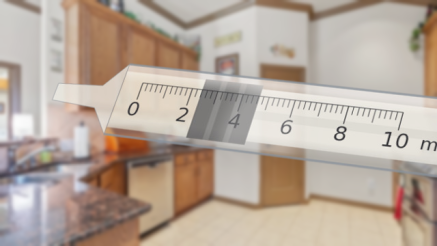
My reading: 2.4 (mL)
